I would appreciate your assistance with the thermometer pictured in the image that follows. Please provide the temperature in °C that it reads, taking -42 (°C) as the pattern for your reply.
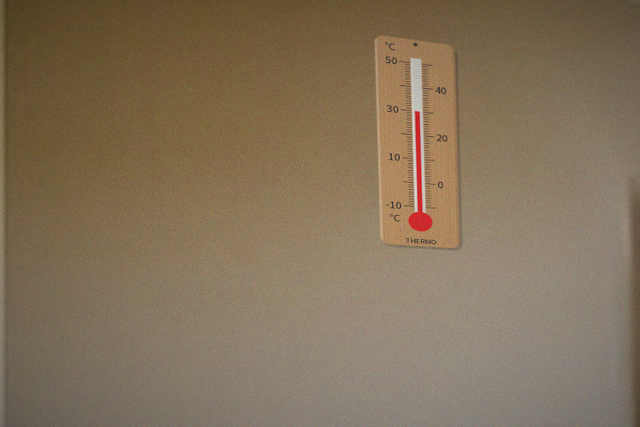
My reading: 30 (°C)
